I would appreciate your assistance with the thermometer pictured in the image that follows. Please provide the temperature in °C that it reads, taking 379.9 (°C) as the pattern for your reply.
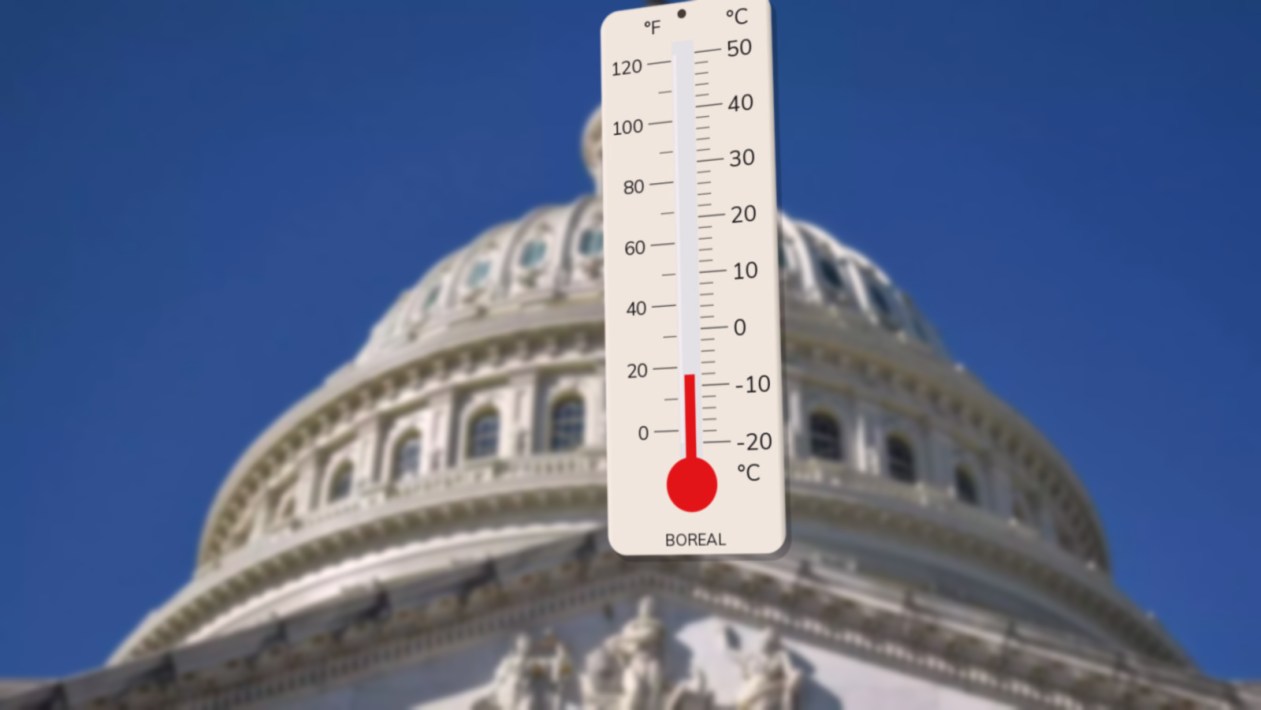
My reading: -8 (°C)
